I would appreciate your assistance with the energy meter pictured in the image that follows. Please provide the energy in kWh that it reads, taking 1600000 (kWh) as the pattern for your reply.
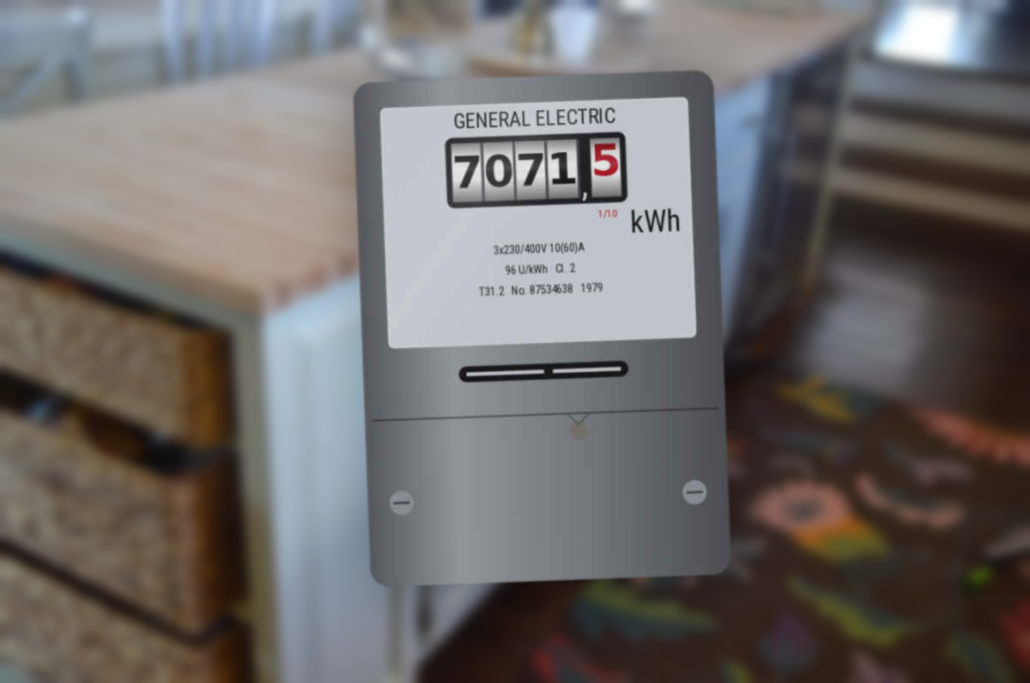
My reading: 7071.5 (kWh)
